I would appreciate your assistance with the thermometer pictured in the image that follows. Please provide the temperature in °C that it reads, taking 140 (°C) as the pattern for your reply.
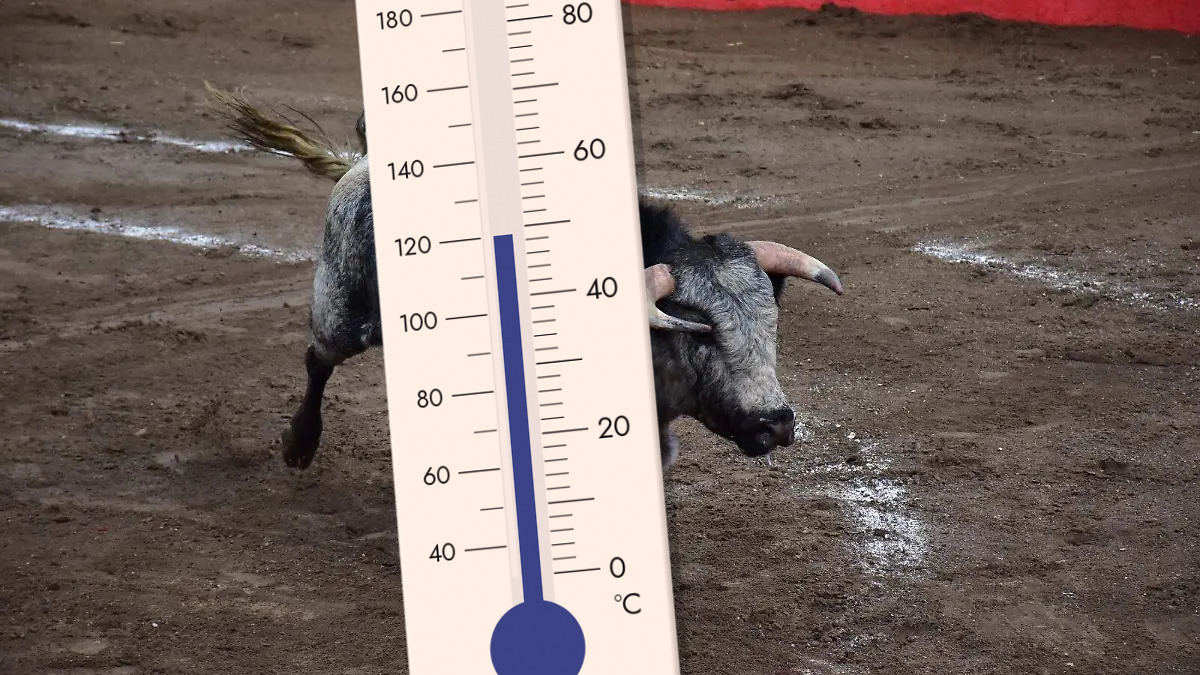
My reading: 49 (°C)
